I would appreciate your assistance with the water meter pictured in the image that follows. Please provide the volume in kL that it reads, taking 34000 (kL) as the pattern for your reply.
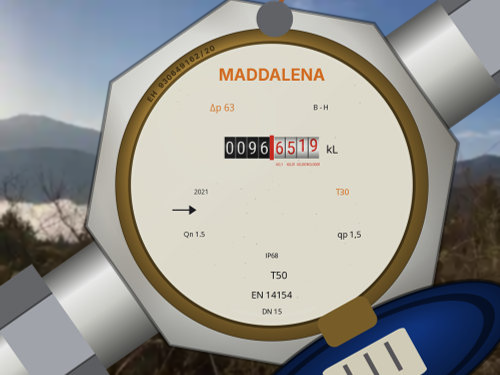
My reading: 96.6519 (kL)
